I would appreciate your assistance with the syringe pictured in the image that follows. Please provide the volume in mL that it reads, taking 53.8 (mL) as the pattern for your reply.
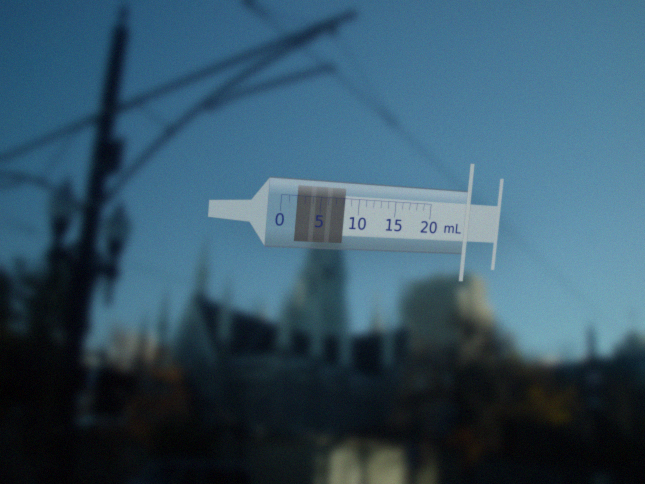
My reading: 2 (mL)
